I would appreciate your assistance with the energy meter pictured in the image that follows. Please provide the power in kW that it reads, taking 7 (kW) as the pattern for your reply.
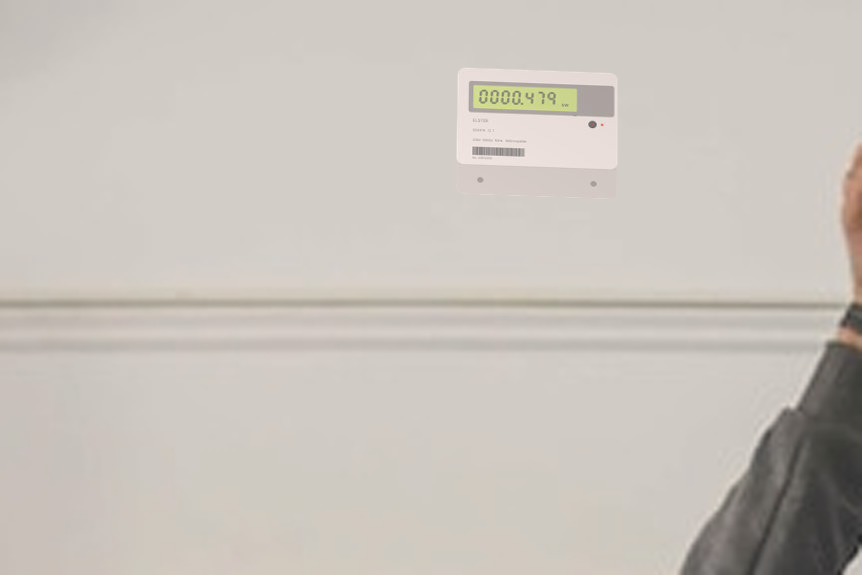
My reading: 0.479 (kW)
